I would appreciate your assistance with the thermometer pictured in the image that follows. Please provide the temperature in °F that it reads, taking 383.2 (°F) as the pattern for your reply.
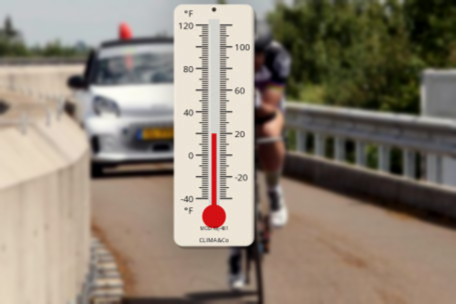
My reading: 20 (°F)
